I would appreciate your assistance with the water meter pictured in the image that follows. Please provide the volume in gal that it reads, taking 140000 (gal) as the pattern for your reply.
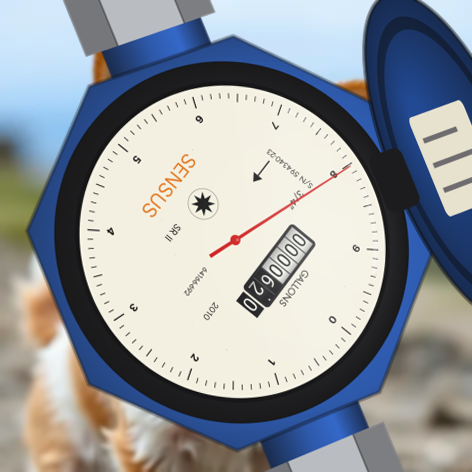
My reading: 618.0 (gal)
